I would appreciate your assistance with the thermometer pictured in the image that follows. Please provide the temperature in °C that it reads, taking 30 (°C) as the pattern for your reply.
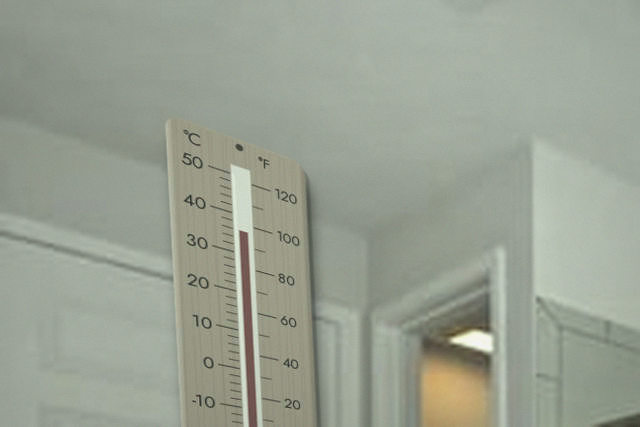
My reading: 36 (°C)
